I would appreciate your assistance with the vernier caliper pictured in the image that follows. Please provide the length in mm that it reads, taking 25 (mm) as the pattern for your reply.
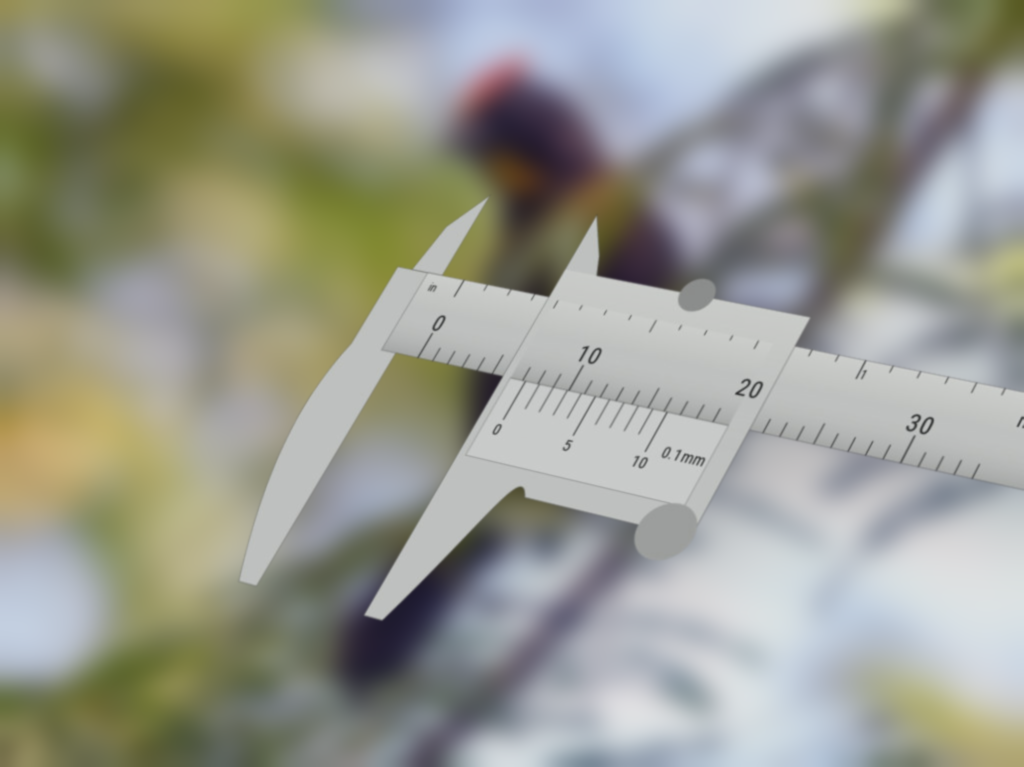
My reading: 7.2 (mm)
